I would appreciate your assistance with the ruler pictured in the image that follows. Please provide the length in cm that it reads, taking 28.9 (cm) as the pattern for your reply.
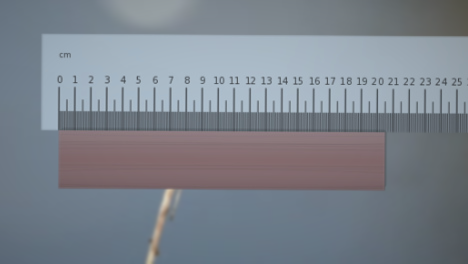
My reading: 20.5 (cm)
